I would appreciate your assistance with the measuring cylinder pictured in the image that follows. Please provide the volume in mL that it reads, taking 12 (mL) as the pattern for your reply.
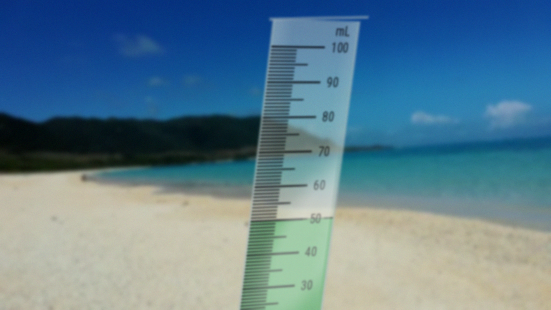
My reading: 50 (mL)
